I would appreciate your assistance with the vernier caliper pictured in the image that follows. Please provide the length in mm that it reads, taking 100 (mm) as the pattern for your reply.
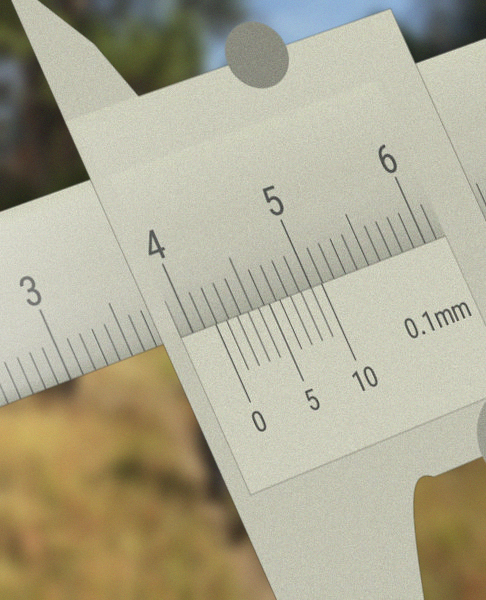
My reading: 41.9 (mm)
